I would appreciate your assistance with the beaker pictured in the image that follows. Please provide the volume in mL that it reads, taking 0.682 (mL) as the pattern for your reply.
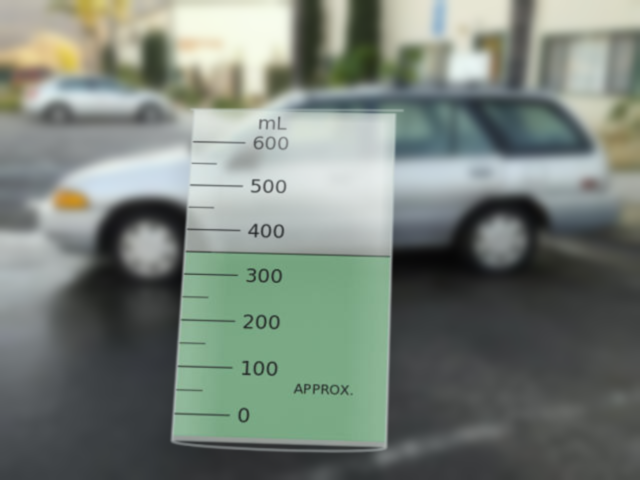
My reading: 350 (mL)
